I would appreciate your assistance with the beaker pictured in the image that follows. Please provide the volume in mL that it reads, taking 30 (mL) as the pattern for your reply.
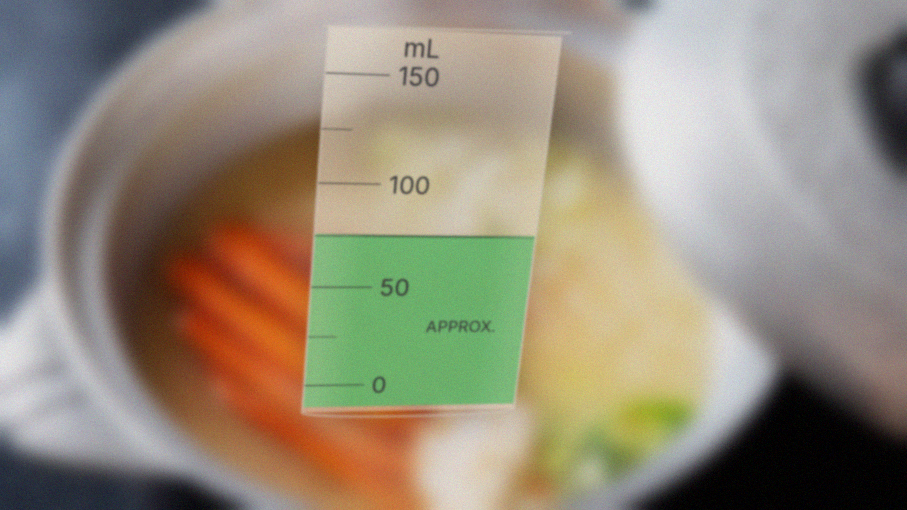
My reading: 75 (mL)
